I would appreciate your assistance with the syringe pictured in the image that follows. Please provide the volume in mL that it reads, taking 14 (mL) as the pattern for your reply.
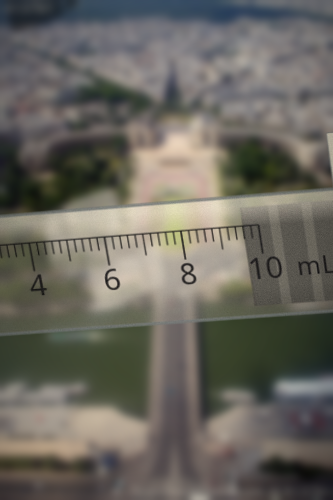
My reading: 9.6 (mL)
